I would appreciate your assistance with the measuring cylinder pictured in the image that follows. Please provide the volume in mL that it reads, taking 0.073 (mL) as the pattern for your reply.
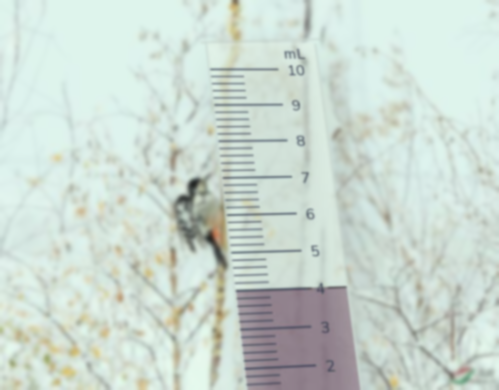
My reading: 4 (mL)
